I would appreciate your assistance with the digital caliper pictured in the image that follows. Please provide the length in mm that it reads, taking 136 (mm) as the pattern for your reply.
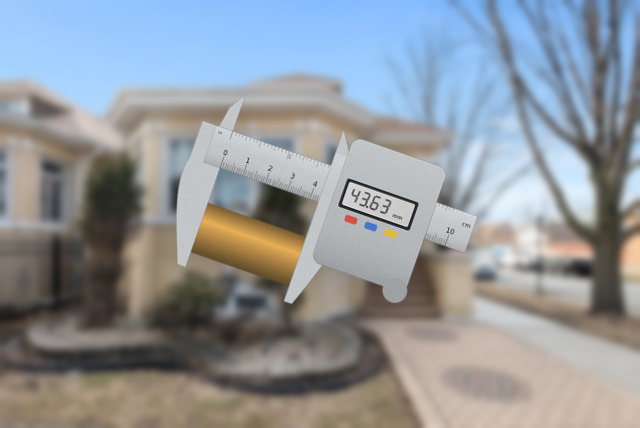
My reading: 43.63 (mm)
